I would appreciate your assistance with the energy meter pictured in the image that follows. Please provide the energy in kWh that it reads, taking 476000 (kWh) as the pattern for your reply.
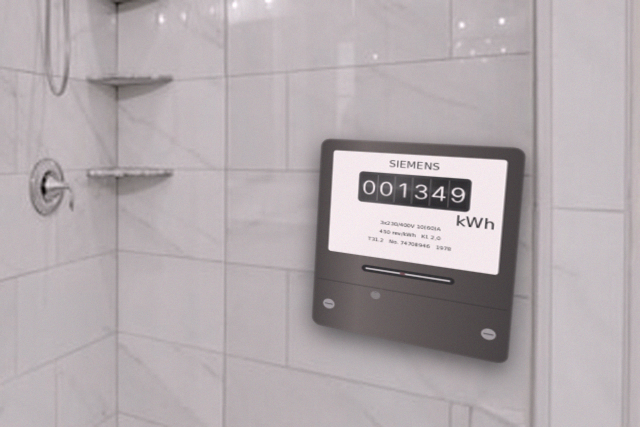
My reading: 1349 (kWh)
